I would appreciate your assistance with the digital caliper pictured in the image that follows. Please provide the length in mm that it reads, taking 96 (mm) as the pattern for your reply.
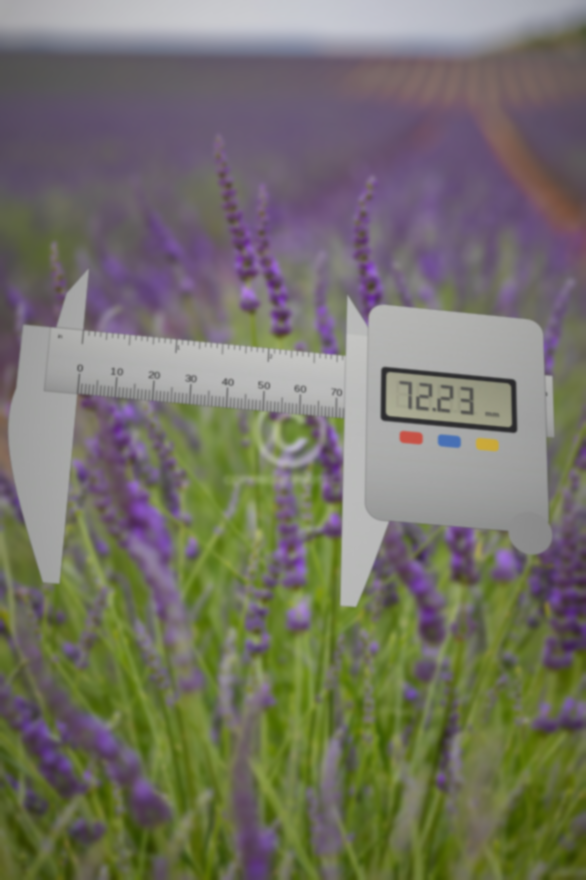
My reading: 72.23 (mm)
